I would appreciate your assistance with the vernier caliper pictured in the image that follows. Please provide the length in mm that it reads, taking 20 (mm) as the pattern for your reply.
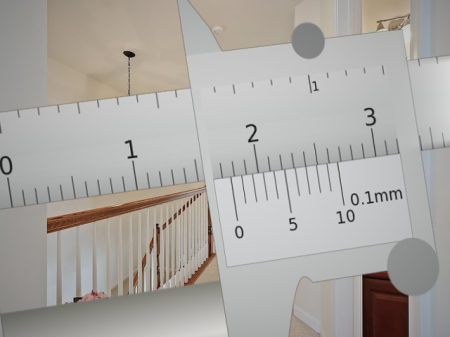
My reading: 17.7 (mm)
